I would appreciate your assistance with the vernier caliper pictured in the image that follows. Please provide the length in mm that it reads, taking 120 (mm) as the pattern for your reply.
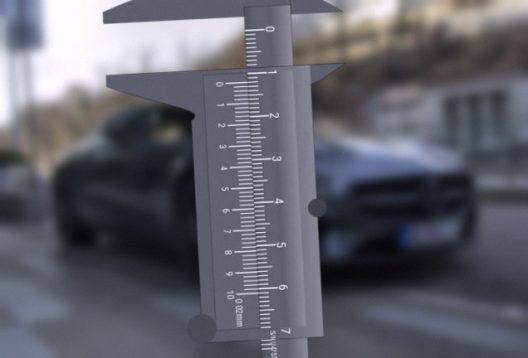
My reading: 12.0 (mm)
